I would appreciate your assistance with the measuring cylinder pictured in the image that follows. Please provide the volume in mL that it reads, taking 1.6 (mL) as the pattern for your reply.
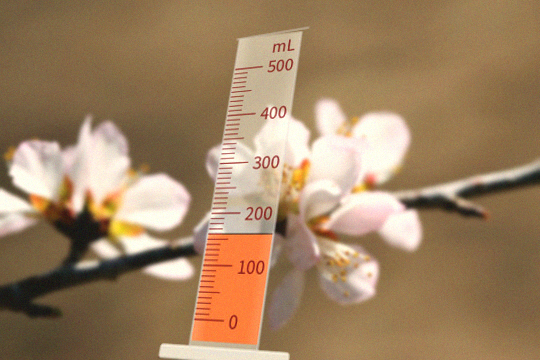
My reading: 160 (mL)
